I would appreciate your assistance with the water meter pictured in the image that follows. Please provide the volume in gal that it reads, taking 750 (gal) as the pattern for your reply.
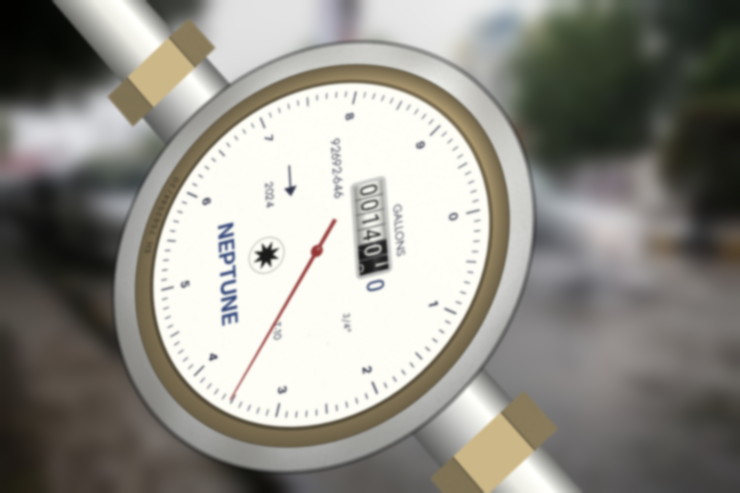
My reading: 14013.5 (gal)
